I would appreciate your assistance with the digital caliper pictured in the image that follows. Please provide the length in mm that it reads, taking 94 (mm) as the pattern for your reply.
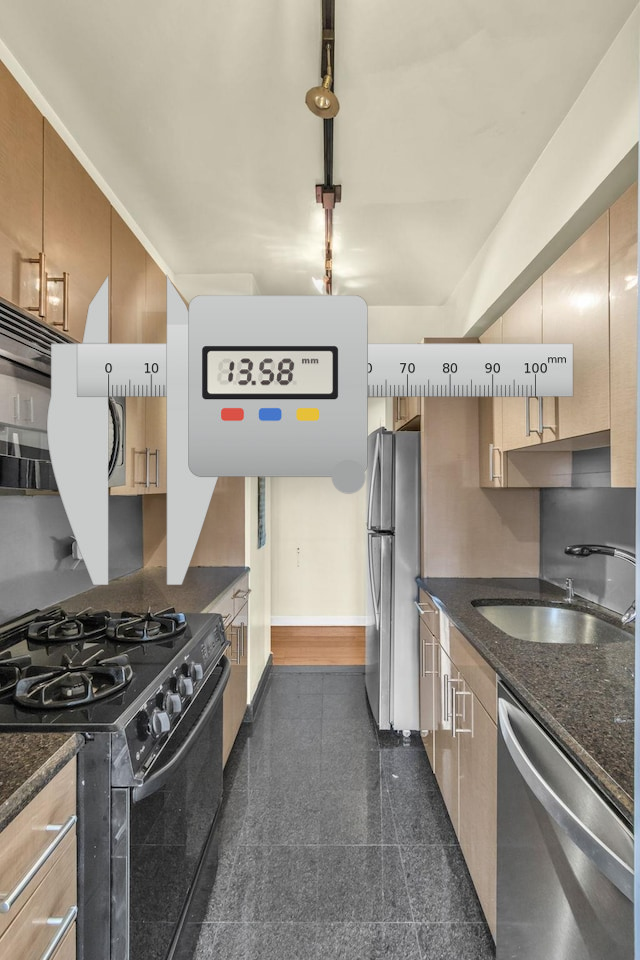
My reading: 13.58 (mm)
